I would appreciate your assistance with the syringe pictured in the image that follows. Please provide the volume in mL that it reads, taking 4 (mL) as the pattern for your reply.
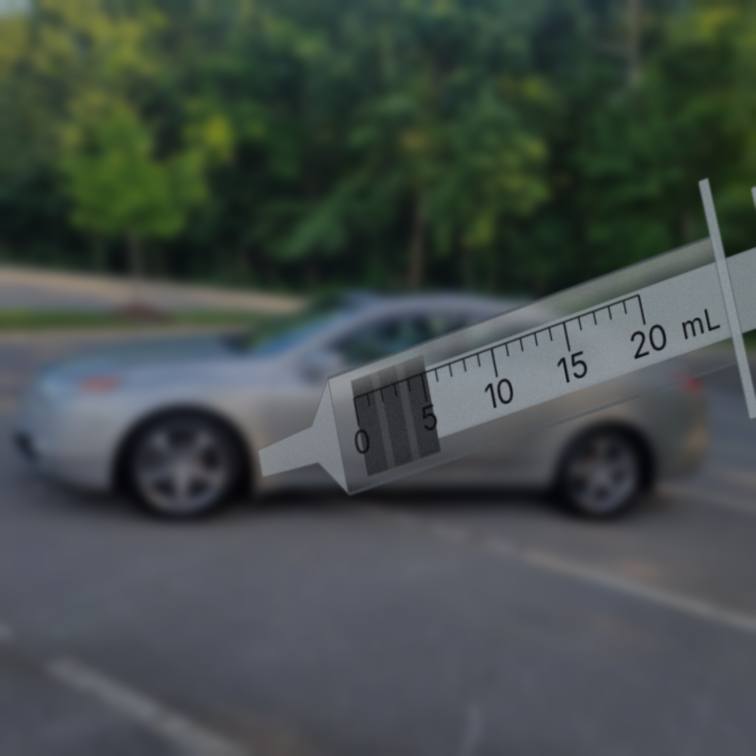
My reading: 0 (mL)
